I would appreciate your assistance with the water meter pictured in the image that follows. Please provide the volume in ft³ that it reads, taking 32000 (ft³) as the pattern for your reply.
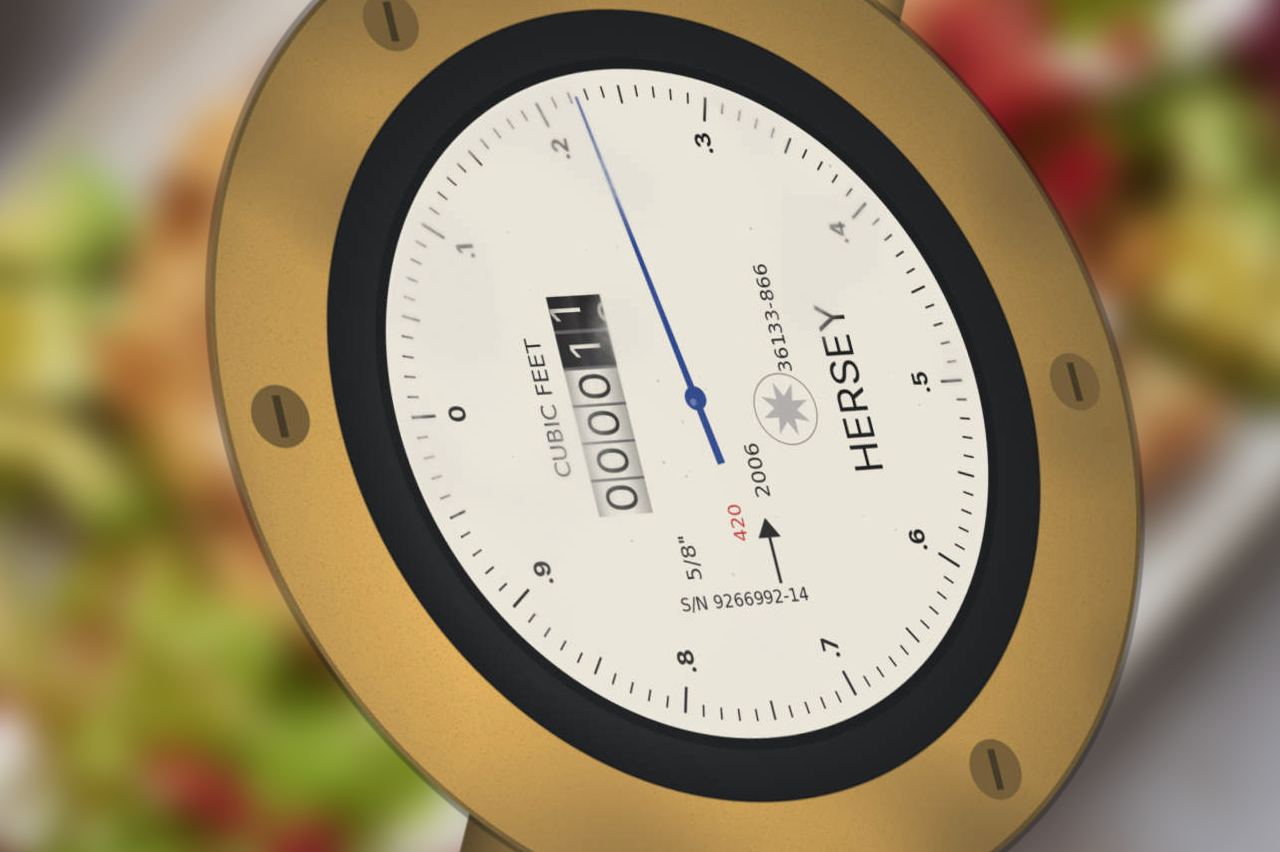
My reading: 11.22 (ft³)
